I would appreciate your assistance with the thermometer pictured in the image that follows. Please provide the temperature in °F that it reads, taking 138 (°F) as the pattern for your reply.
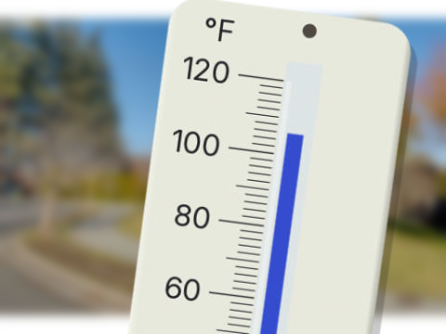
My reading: 106 (°F)
